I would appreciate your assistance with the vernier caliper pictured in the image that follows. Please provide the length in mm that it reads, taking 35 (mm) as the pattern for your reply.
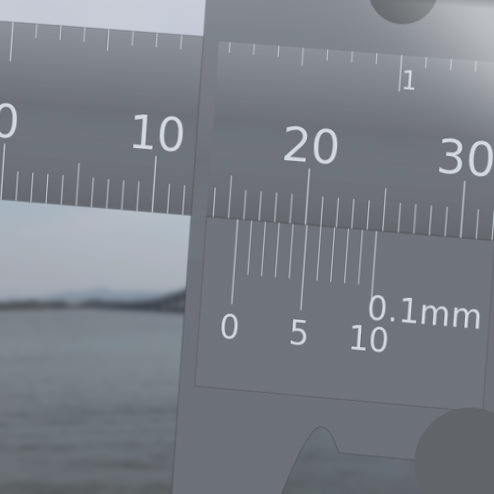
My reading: 15.6 (mm)
